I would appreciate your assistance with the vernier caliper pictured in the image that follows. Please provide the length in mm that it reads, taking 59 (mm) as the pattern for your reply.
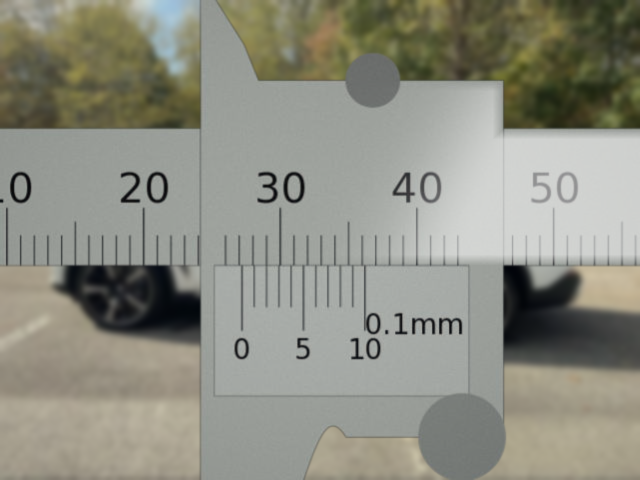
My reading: 27.2 (mm)
